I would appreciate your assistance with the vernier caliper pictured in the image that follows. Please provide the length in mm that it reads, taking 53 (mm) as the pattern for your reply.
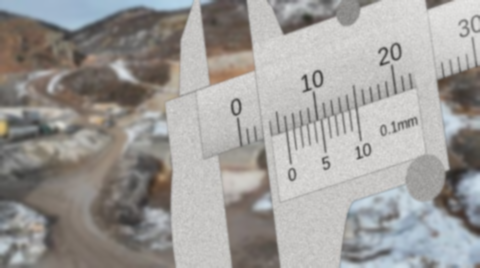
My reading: 6.0 (mm)
